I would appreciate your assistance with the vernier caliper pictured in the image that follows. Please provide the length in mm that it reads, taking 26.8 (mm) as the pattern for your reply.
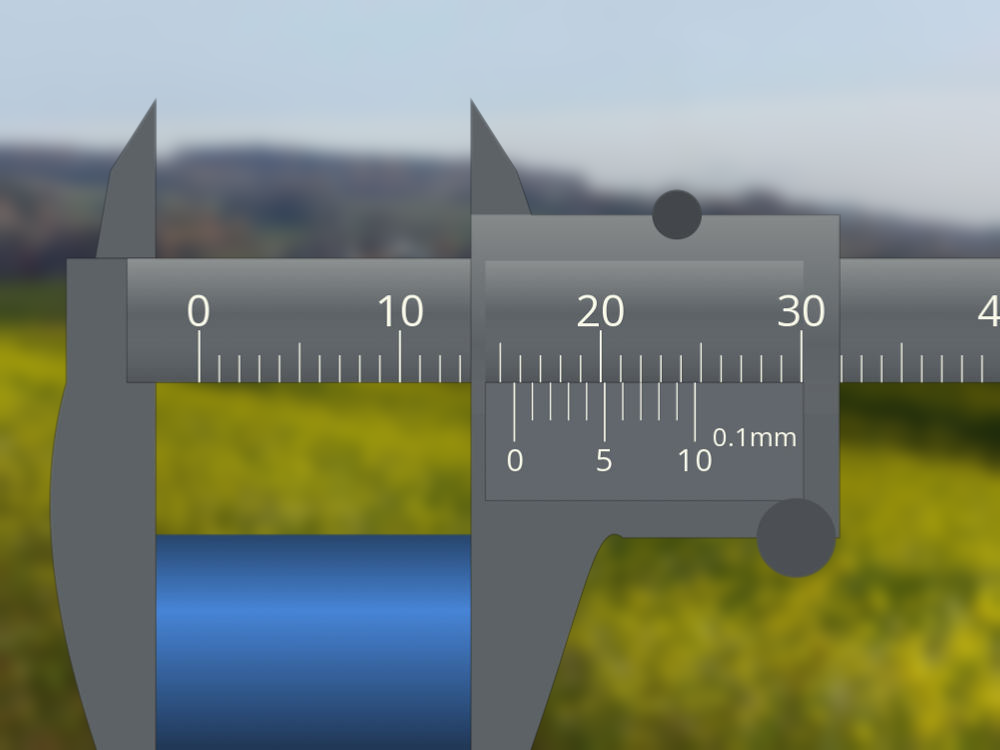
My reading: 15.7 (mm)
